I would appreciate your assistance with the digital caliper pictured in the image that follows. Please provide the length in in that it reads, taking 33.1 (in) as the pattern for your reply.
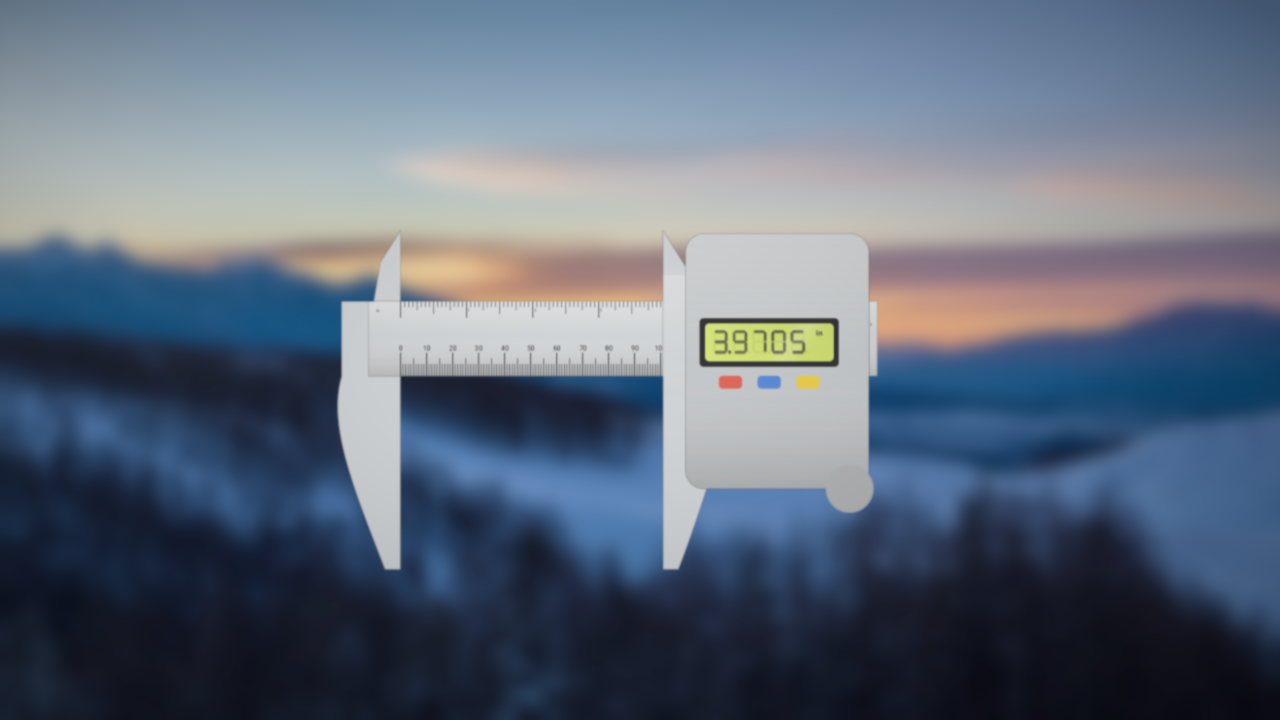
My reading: 3.9705 (in)
